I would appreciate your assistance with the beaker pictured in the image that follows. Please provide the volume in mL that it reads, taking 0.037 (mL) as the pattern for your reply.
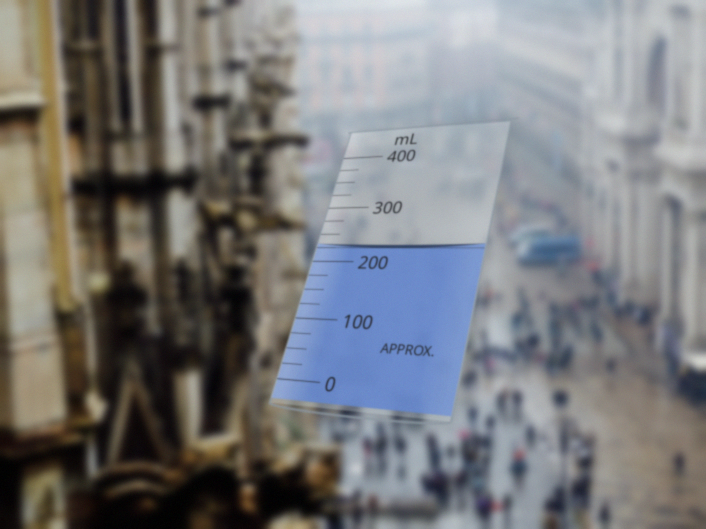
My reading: 225 (mL)
